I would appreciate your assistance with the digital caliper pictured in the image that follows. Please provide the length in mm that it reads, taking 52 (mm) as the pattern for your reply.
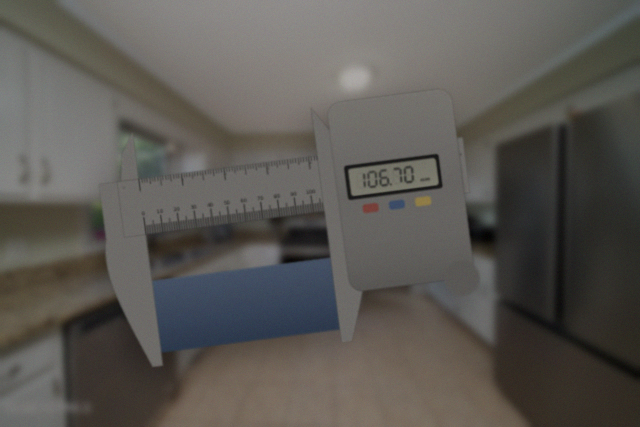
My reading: 106.70 (mm)
